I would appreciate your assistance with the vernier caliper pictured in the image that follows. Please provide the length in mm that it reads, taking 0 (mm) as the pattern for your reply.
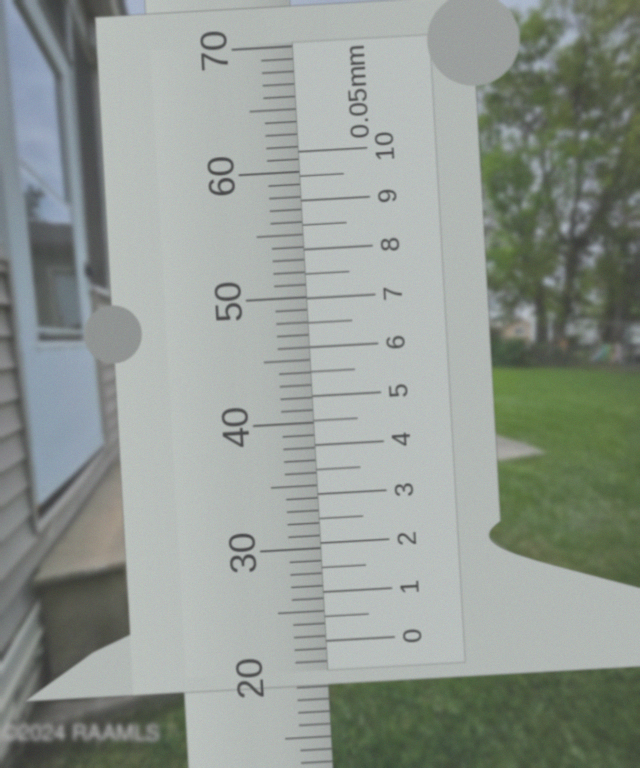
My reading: 22.6 (mm)
